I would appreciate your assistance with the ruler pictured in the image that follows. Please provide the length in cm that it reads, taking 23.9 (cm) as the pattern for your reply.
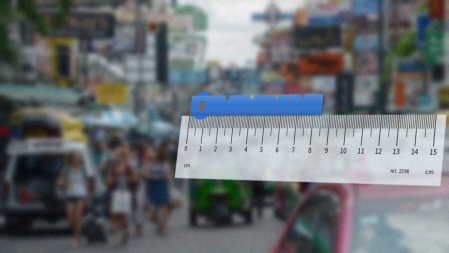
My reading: 8.5 (cm)
